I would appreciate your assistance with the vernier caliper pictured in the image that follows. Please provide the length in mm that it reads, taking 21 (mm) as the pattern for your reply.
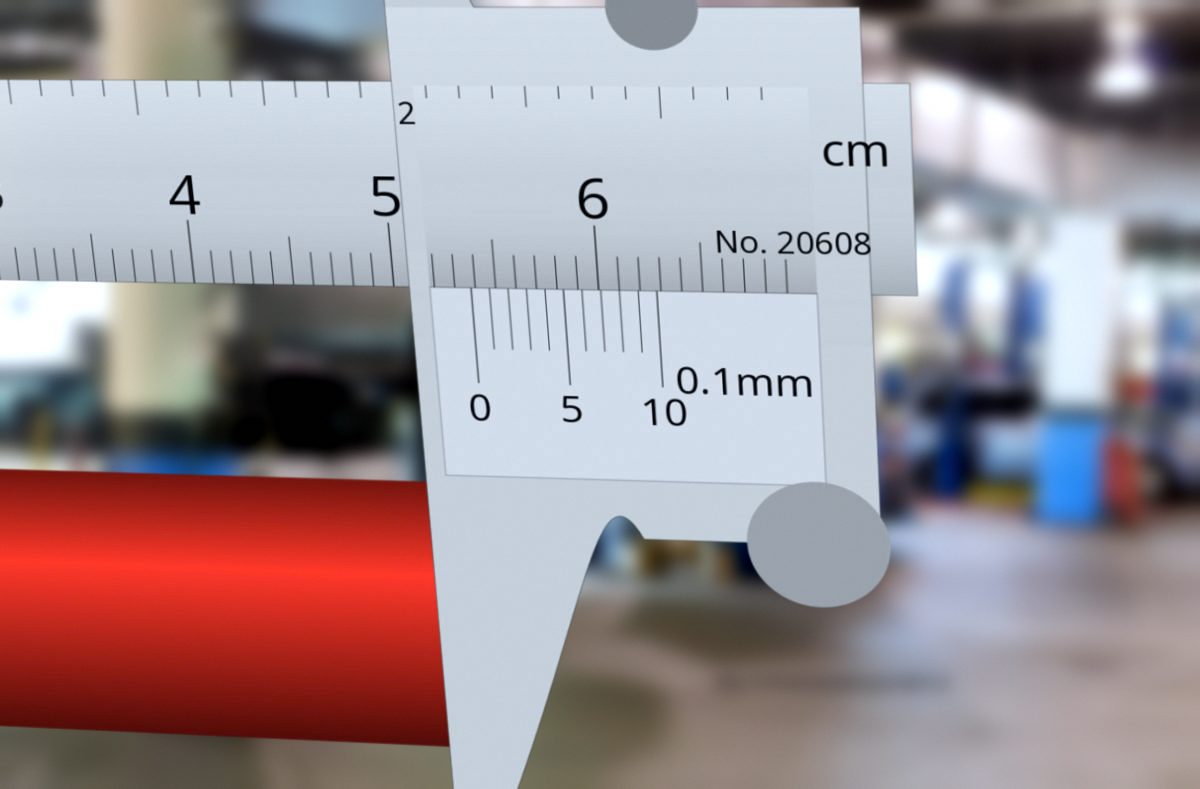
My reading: 53.8 (mm)
